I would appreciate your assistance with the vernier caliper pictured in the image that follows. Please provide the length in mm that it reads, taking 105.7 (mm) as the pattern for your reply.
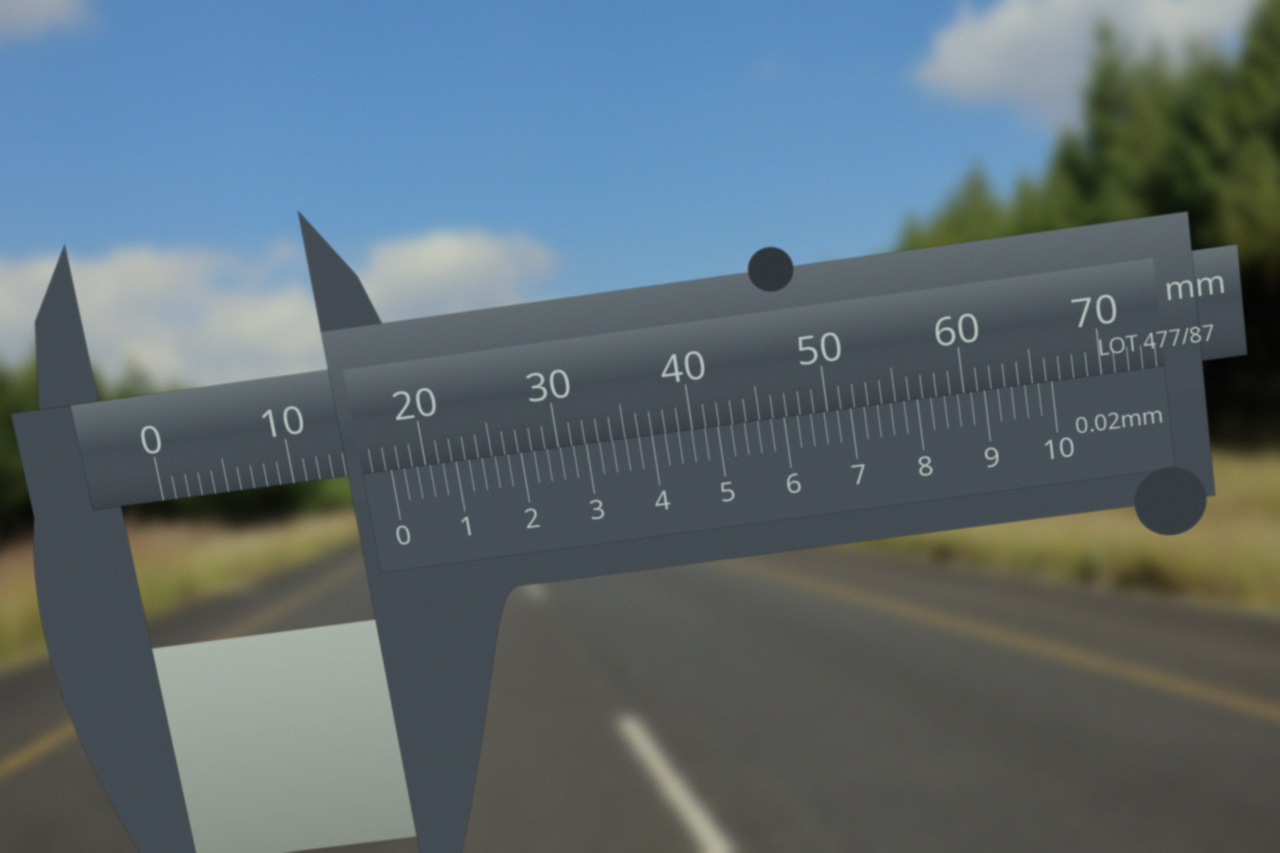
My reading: 17.4 (mm)
